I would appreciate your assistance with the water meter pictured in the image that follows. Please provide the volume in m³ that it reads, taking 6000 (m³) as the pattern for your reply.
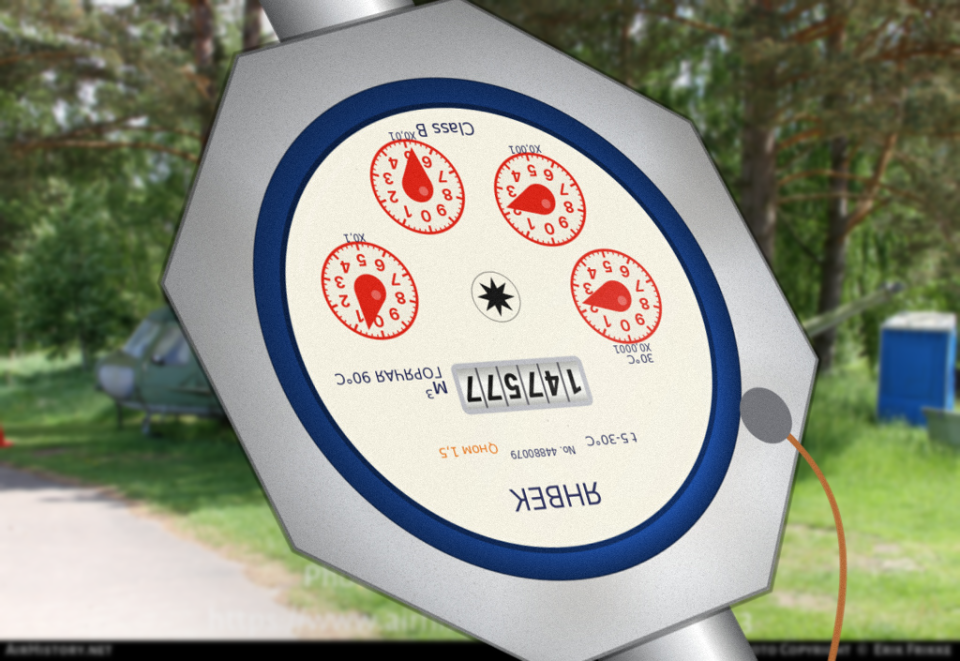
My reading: 147577.0522 (m³)
